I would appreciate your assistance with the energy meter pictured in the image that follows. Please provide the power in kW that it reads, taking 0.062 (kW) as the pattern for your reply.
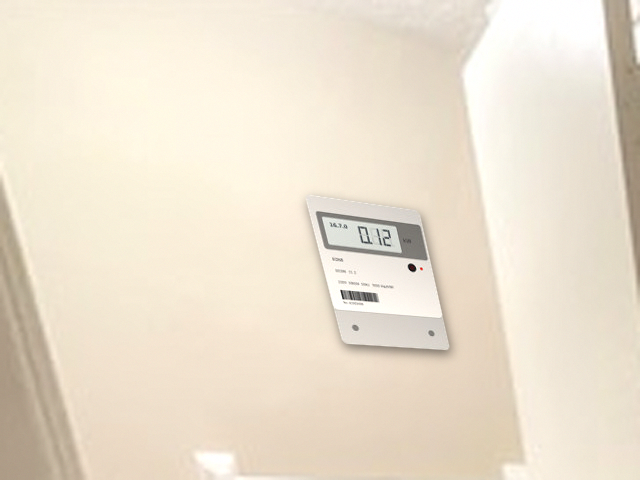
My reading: 0.12 (kW)
